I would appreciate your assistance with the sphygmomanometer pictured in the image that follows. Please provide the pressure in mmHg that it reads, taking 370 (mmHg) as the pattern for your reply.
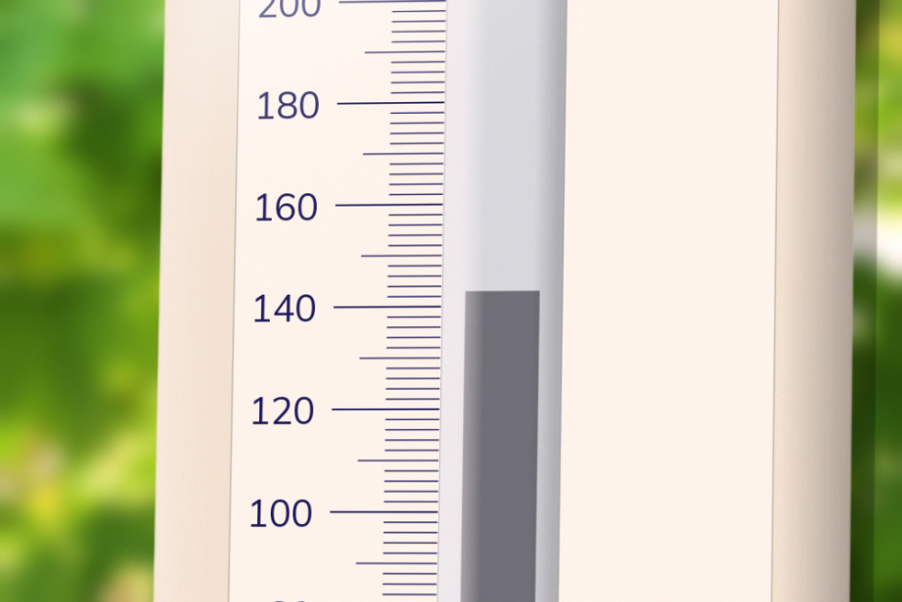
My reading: 143 (mmHg)
